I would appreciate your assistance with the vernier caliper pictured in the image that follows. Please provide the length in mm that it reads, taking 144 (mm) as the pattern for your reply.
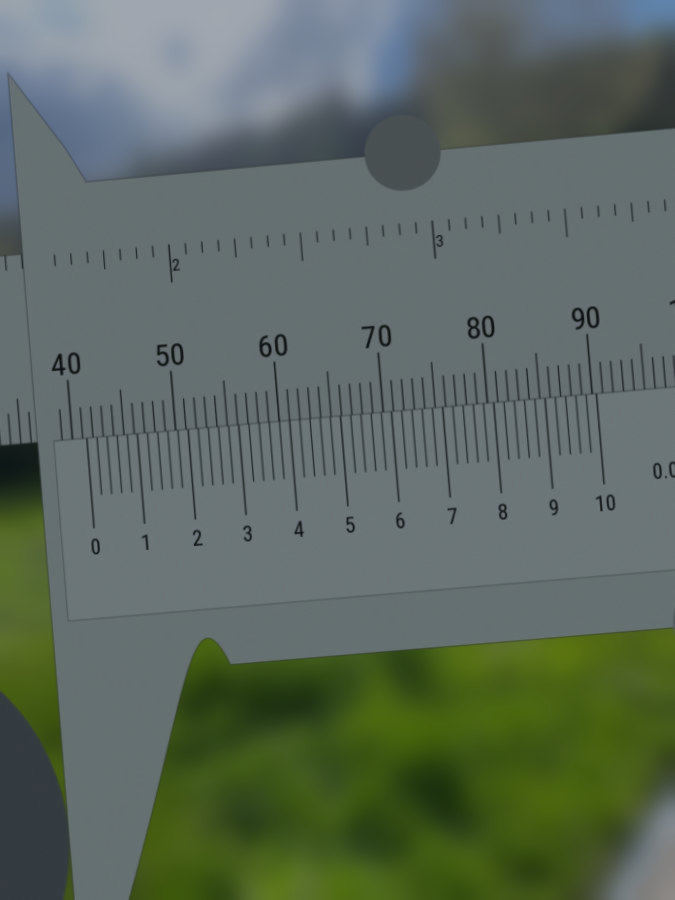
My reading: 41.4 (mm)
